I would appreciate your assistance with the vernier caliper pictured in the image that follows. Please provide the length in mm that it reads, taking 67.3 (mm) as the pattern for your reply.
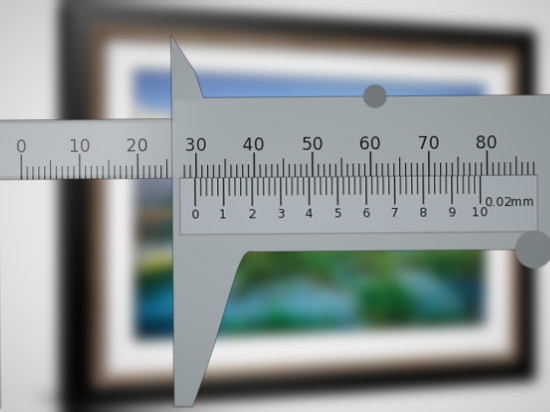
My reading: 29.8 (mm)
